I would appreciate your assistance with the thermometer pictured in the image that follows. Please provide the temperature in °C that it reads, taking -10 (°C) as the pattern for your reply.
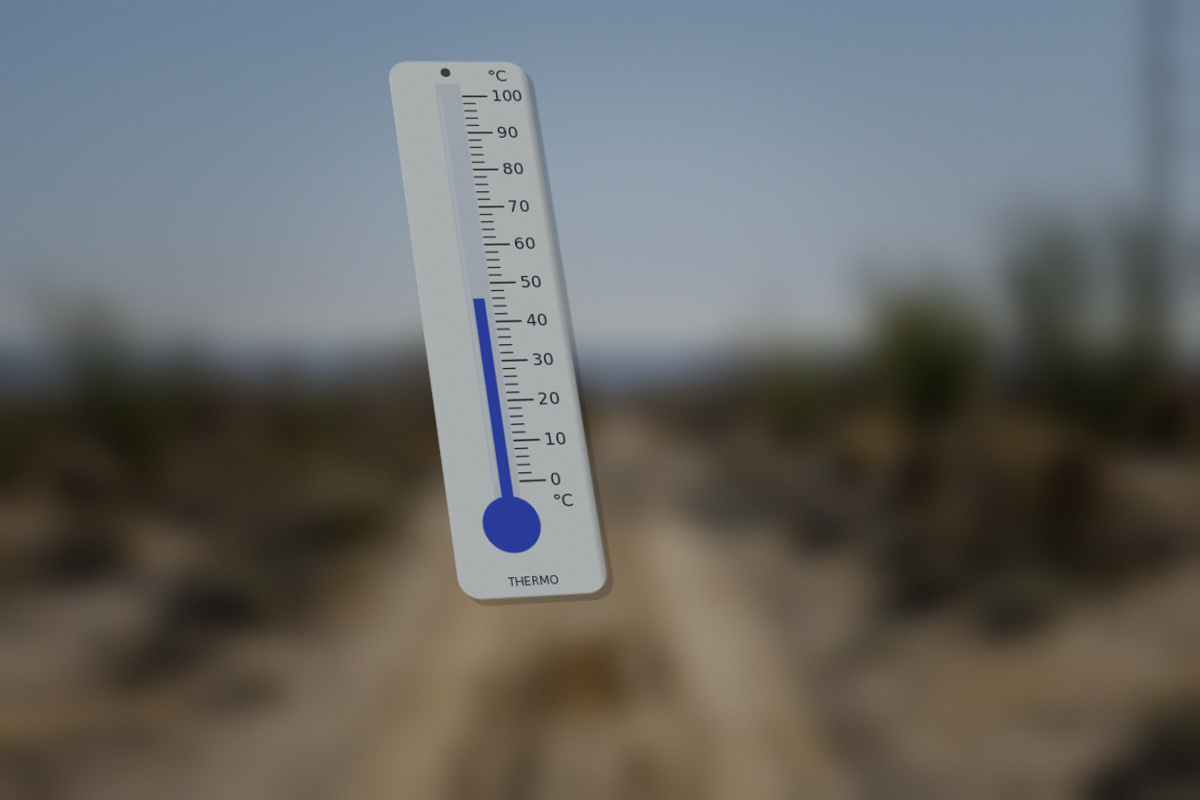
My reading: 46 (°C)
